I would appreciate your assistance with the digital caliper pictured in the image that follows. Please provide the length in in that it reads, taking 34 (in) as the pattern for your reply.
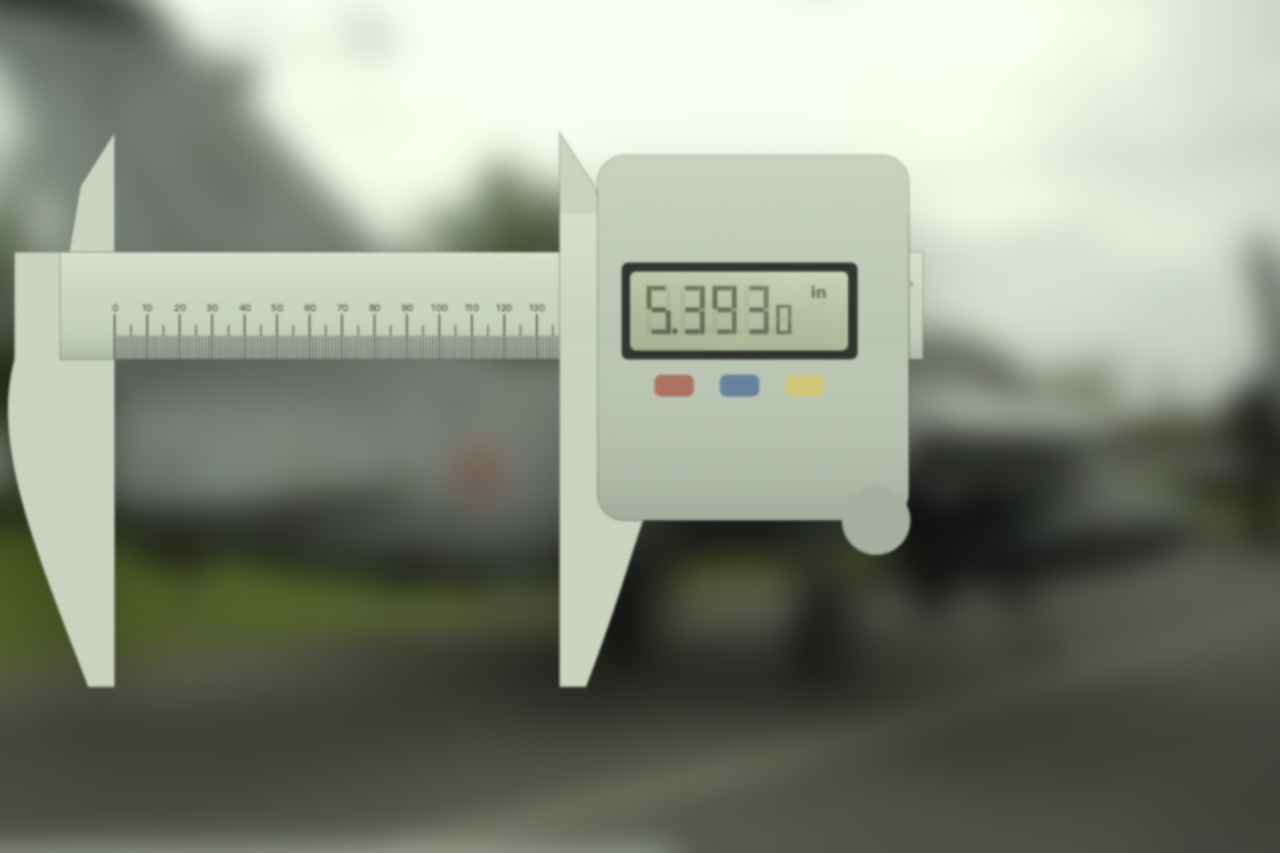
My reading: 5.3930 (in)
